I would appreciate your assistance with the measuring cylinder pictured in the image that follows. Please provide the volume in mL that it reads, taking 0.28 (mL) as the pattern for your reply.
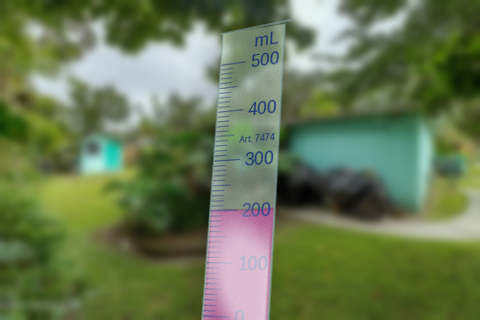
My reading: 200 (mL)
